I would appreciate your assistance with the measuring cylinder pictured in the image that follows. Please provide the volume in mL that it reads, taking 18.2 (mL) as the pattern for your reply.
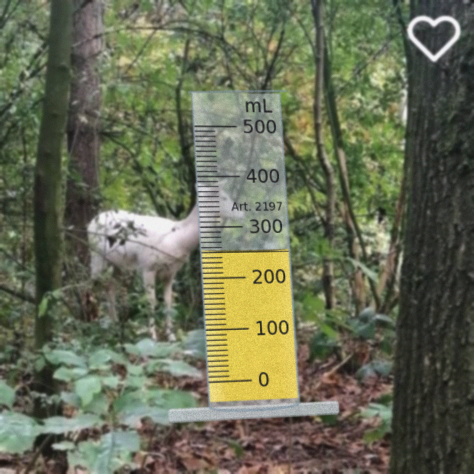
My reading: 250 (mL)
